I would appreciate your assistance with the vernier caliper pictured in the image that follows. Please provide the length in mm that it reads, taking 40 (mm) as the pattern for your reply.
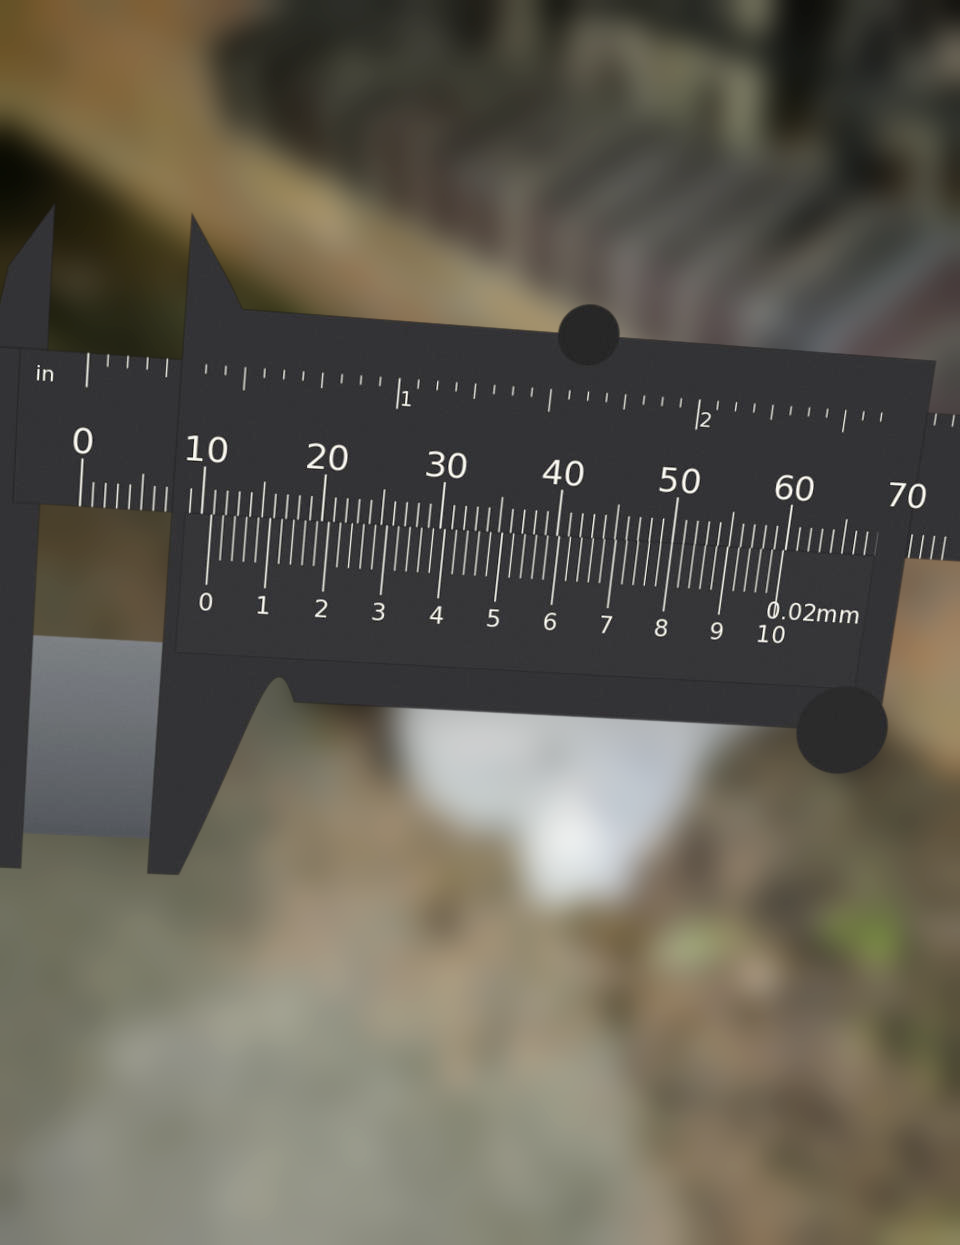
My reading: 10.8 (mm)
